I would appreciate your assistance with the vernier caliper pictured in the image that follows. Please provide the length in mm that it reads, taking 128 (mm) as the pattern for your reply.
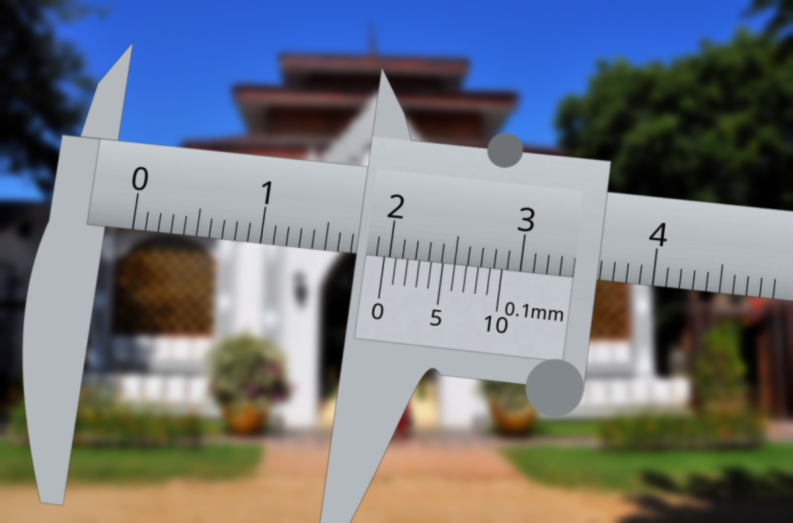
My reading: 19.6 (mm)
